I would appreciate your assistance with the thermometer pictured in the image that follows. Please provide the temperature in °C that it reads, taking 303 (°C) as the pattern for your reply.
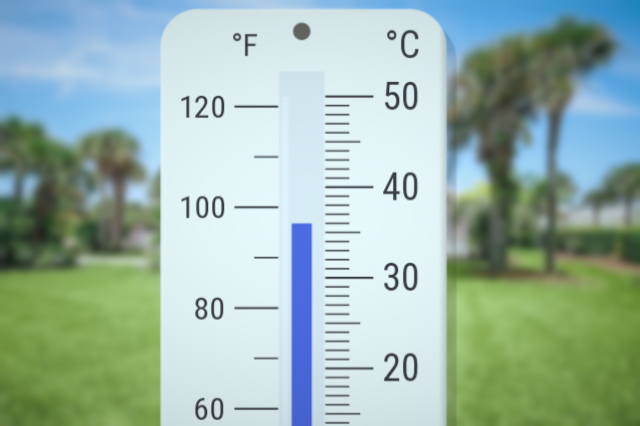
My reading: 36 (°C)
